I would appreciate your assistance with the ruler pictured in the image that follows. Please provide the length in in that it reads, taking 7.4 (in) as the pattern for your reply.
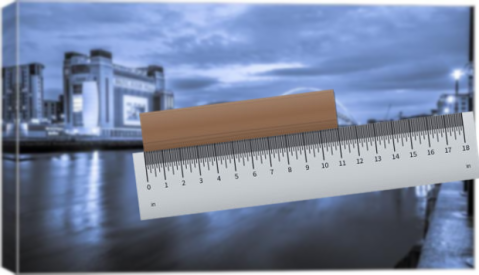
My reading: 11 (in)
